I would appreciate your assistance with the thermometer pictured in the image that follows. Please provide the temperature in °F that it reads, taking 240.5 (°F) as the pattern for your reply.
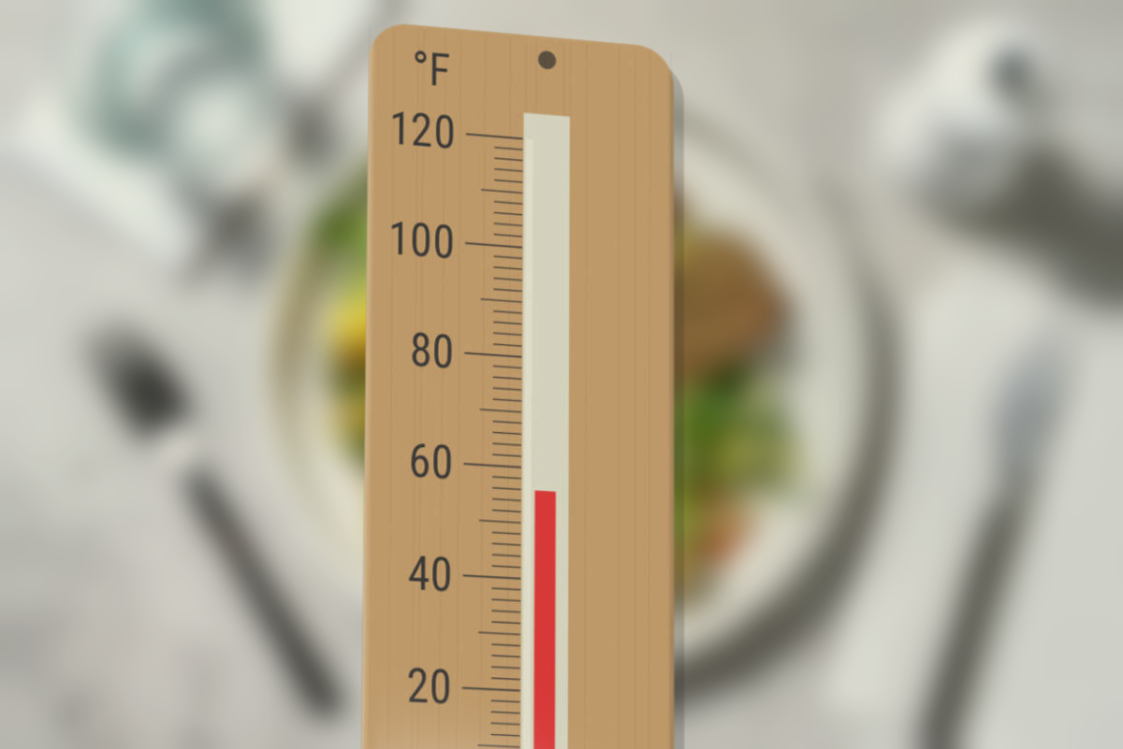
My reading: 56 (°F)
